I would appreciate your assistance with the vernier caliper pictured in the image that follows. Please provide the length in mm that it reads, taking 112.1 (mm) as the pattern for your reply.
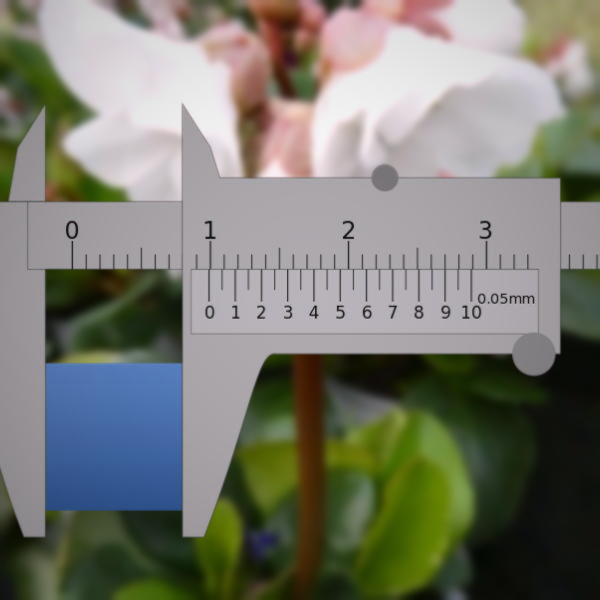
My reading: 9.9 (mm)
